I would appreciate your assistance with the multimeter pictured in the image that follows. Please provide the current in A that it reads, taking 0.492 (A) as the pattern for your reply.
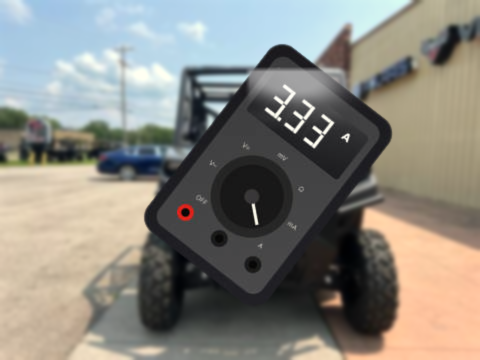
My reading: 3.33 (A)
